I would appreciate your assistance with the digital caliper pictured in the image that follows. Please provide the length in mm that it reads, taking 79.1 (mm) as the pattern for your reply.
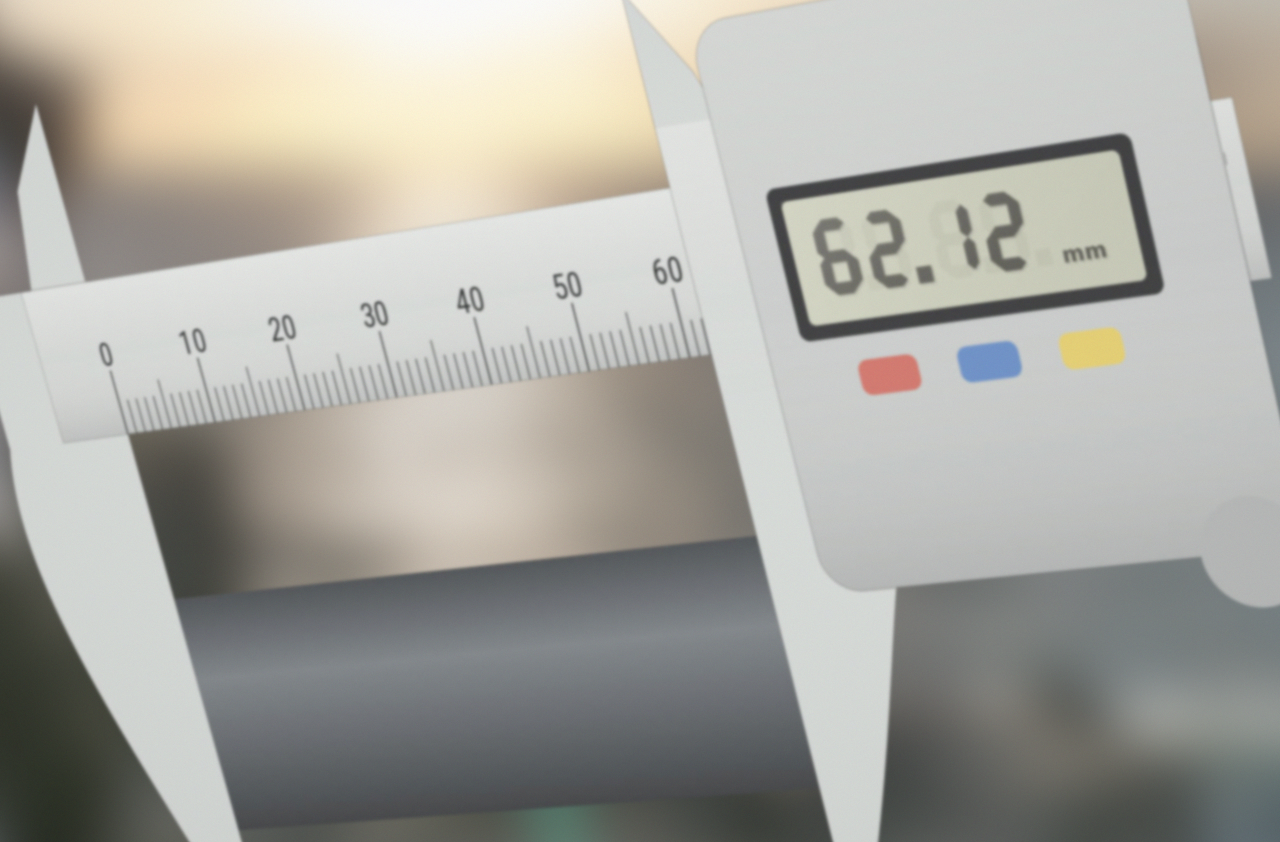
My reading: 62.12 (mm)
